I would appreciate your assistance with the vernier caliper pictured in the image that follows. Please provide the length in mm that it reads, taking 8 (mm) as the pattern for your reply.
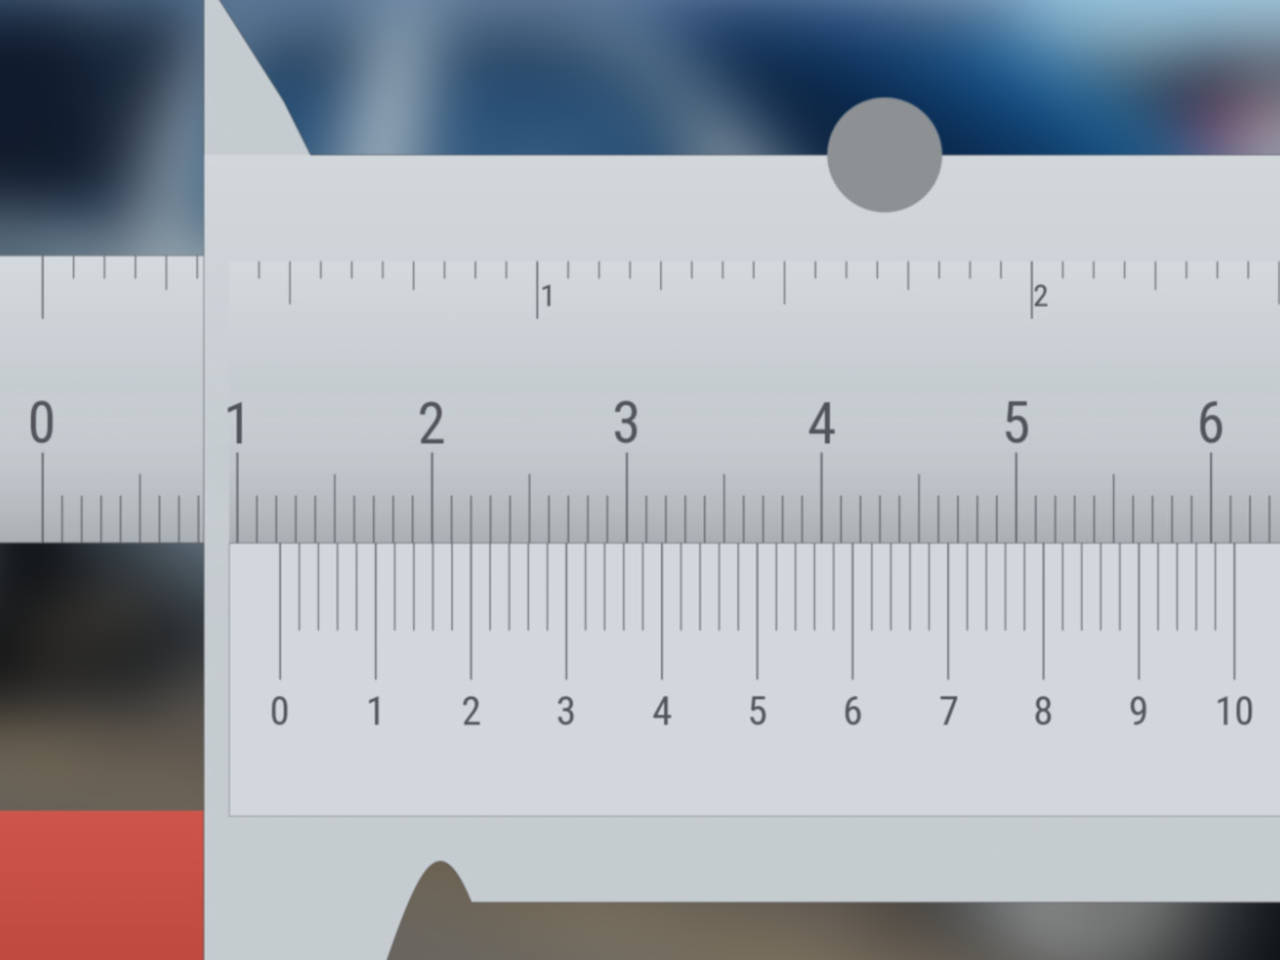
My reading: 12.2 (mm)
